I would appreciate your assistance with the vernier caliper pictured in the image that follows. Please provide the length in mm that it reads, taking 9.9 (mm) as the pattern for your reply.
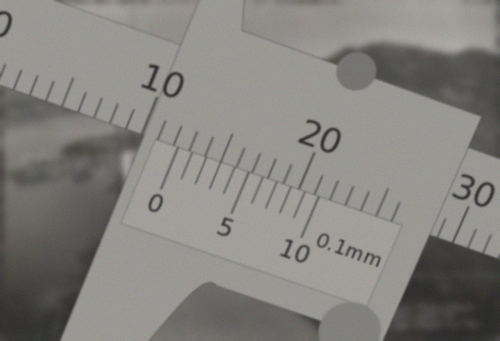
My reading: 12.3 (mm)
